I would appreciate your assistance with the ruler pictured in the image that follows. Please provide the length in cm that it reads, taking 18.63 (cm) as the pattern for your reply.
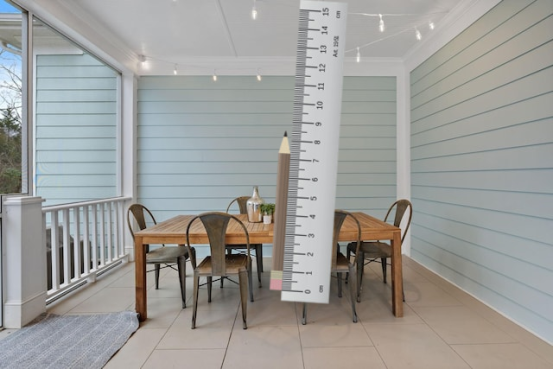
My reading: 8.5 (cm)
